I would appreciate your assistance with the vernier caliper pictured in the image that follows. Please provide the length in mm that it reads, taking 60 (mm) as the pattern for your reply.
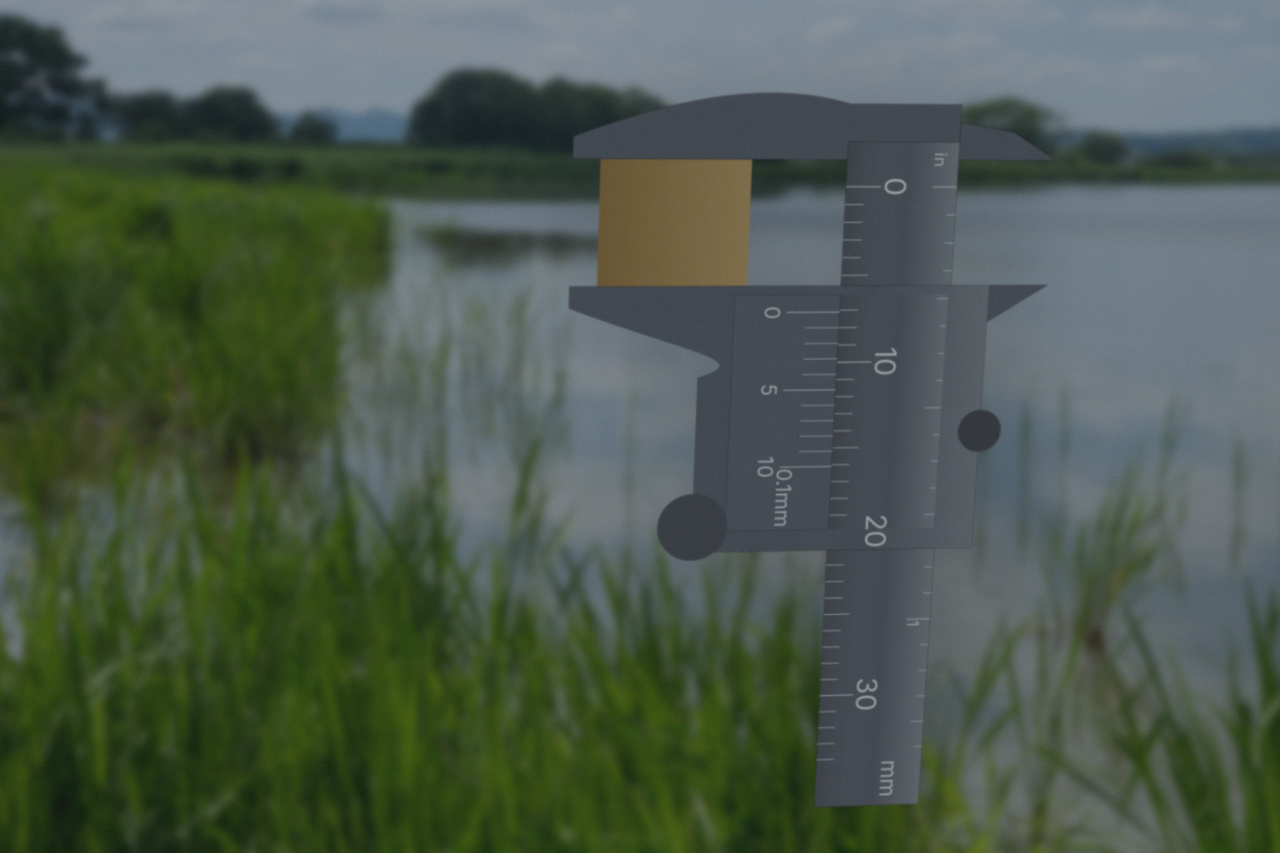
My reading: 7.1 (mm)
